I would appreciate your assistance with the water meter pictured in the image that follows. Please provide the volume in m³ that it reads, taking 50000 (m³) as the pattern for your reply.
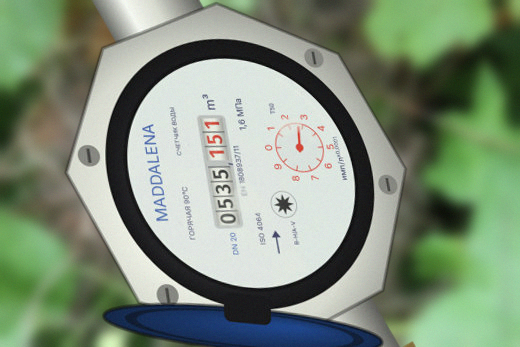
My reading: 535.1512 (m³)
